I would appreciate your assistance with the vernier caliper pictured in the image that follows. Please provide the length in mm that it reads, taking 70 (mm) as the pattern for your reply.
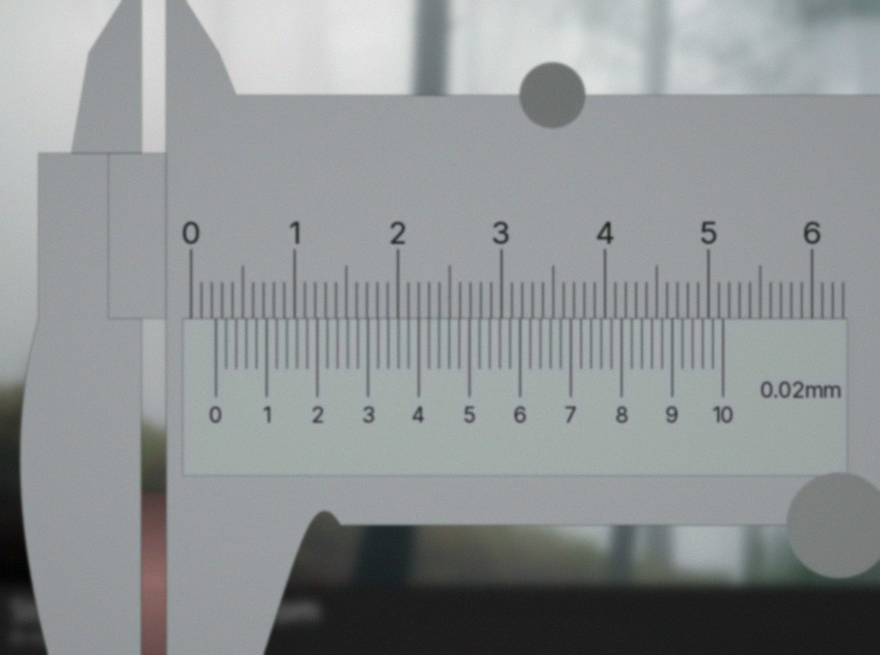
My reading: 2.4 (mm)
